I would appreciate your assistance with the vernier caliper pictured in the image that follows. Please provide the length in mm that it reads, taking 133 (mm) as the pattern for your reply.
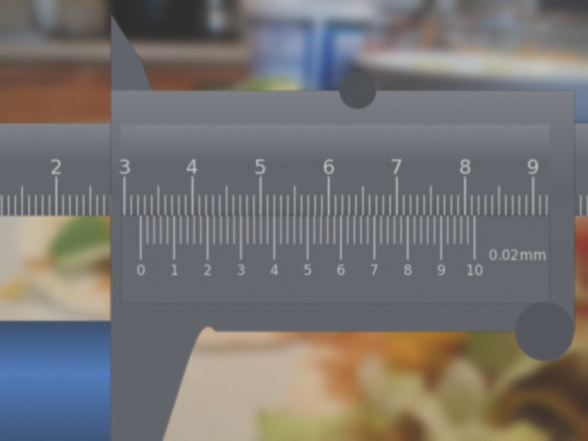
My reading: 32.4 (mm)
